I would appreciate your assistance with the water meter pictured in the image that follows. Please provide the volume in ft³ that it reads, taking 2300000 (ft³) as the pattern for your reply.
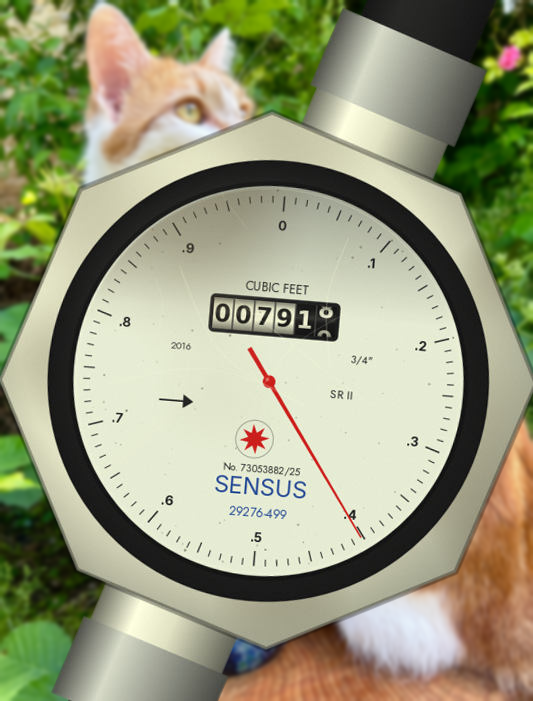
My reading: 7918.40 (ft³)
